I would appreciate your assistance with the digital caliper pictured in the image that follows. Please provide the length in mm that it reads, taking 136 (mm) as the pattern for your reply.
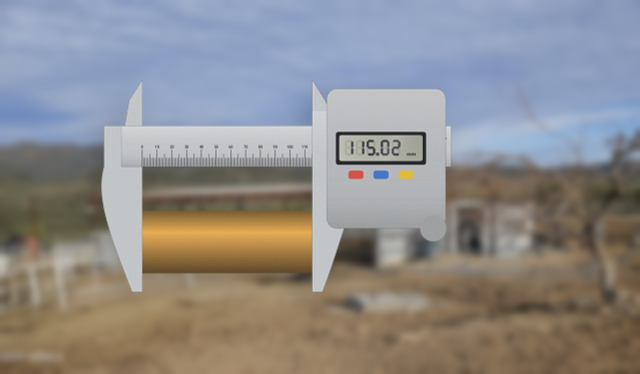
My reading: 115.02 (mm)
